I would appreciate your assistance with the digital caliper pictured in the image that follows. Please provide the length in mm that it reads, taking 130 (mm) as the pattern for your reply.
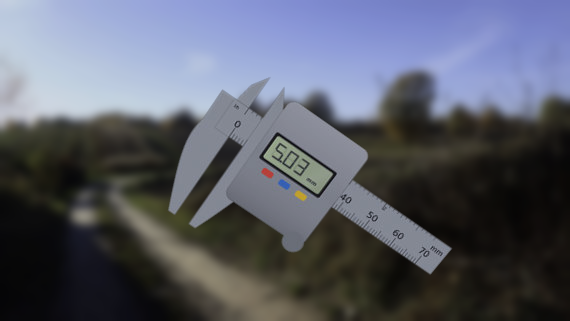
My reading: 5.03 (mm)
